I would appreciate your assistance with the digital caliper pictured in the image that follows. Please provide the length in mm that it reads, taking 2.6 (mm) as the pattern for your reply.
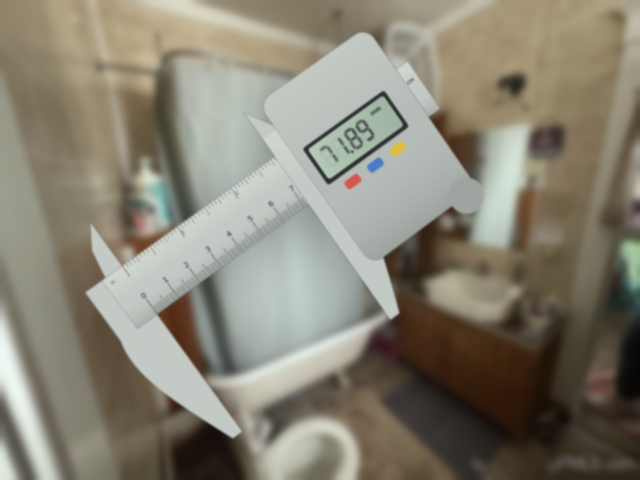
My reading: 71.89 (mm)
